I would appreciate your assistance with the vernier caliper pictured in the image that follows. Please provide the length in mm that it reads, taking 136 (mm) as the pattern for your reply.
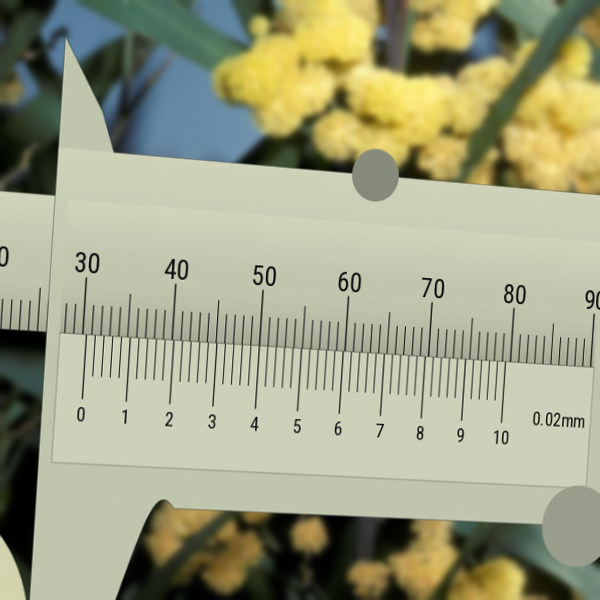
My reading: 30.4 (mm)
